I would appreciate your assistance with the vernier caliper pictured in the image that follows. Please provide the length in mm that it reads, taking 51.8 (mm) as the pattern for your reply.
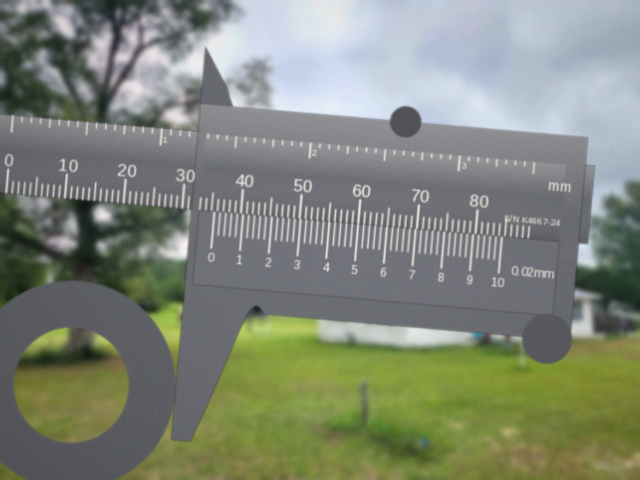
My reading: 35.5 (mm)
